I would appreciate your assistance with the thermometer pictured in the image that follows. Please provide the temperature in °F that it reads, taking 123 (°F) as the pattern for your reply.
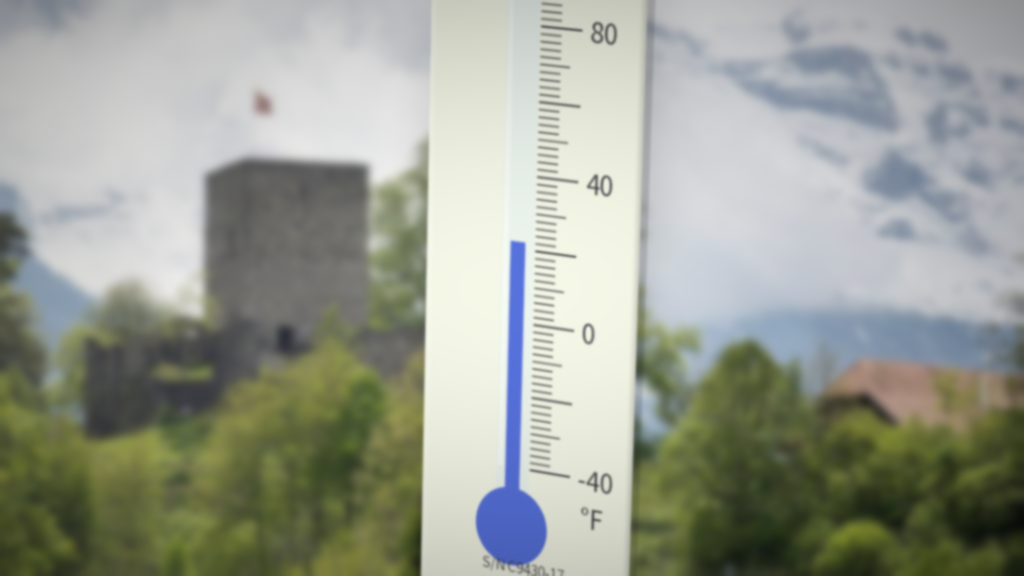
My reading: 22 (°F)
